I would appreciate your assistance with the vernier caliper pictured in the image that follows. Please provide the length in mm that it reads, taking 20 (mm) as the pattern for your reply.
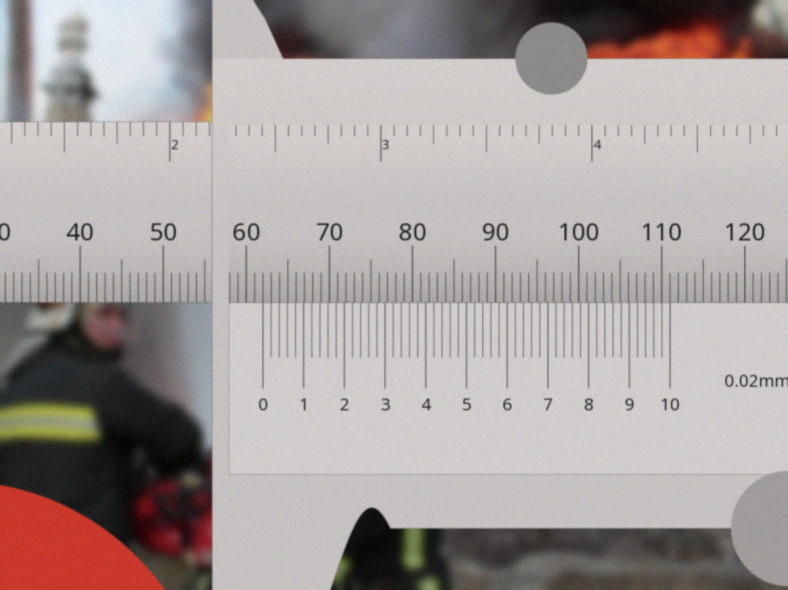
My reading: 62.0 (mm)
